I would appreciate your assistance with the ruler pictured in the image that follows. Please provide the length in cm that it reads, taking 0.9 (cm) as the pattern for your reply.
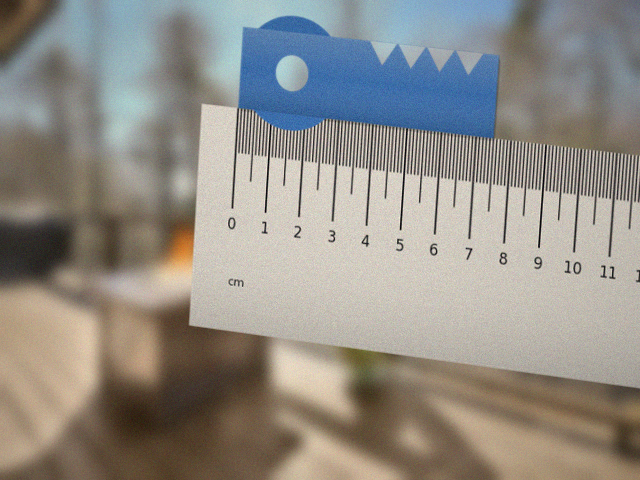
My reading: 7.5 (cm)
